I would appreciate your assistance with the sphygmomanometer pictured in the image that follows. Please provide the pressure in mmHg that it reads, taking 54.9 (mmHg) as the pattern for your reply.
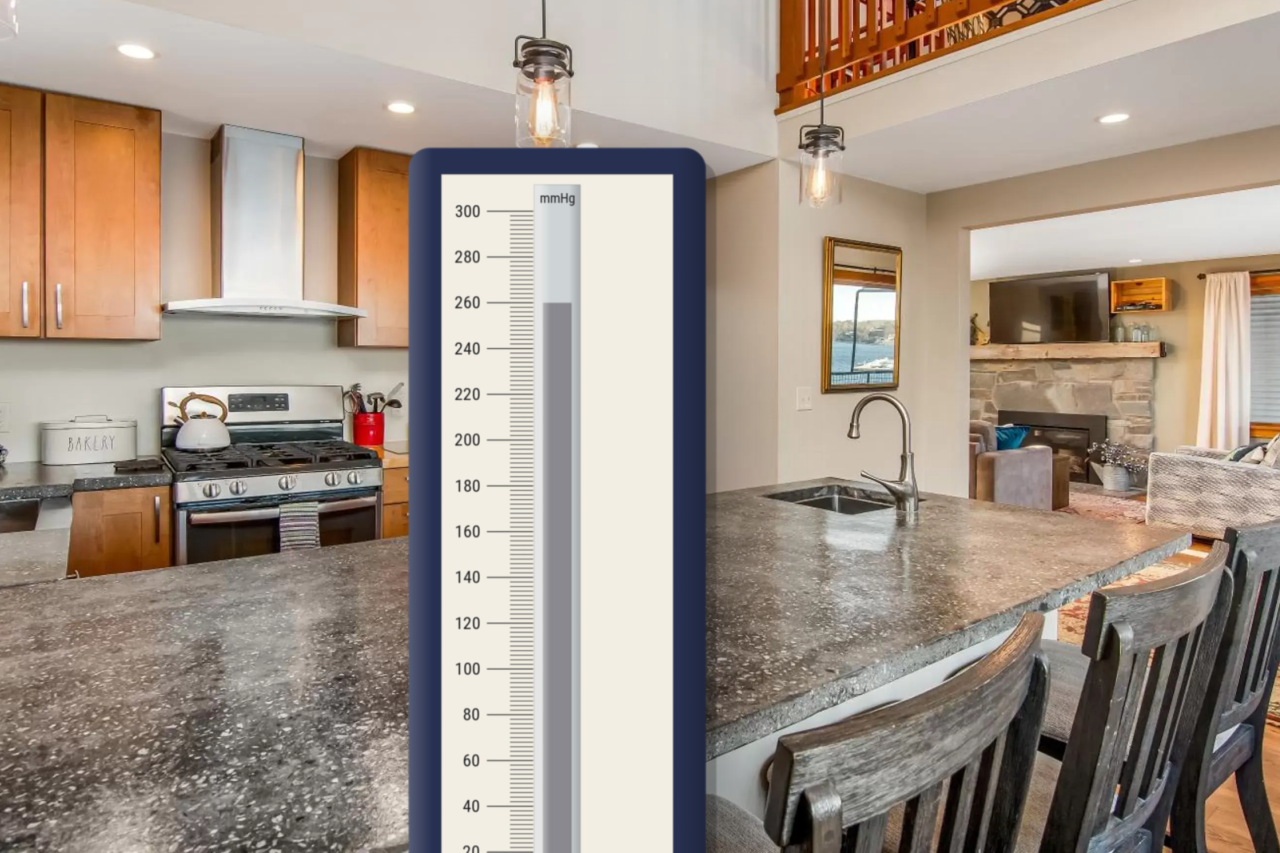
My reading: 260 (mmHg)
